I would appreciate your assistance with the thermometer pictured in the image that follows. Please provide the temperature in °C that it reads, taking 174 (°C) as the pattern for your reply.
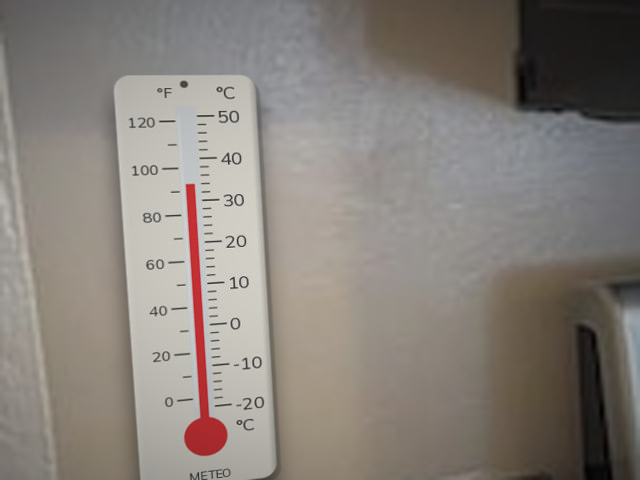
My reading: 34 (°C)
